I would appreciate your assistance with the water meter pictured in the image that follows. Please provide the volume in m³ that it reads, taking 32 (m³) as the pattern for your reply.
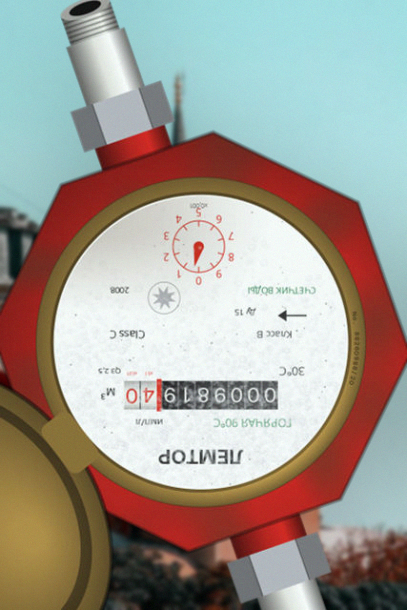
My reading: 9819.400 (m³)
